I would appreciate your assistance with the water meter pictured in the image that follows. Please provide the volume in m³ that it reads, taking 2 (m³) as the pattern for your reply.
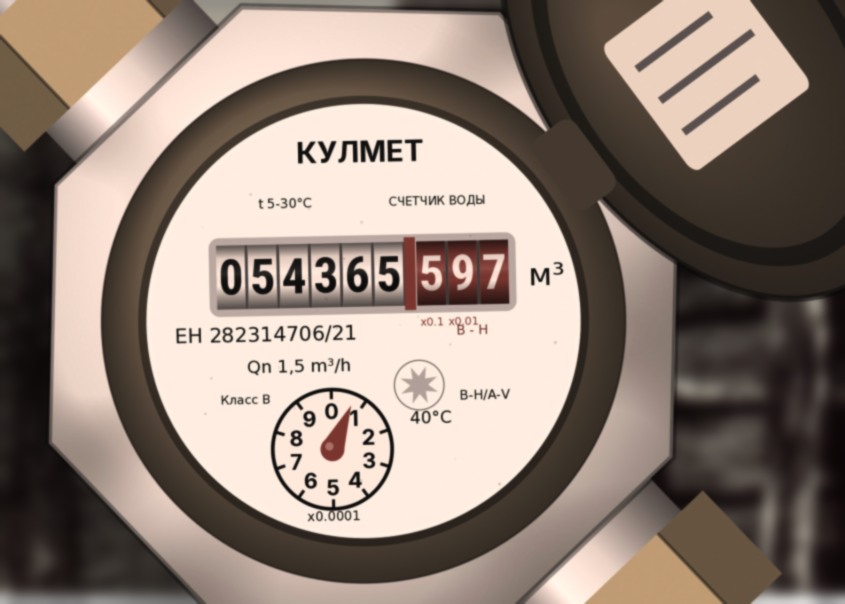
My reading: 54365.5970 (m³)
